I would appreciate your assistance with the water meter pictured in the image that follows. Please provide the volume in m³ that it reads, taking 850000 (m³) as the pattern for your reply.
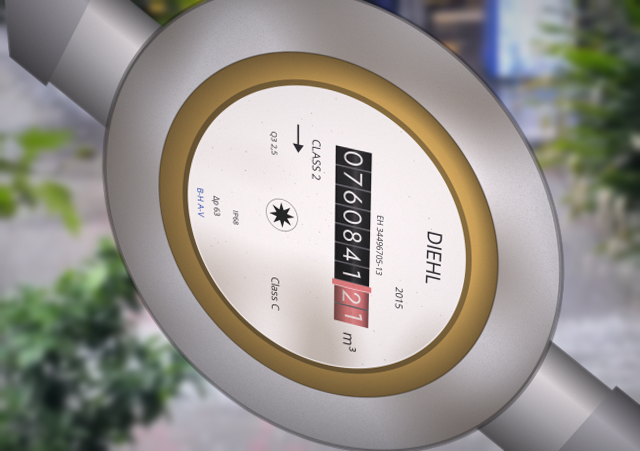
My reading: 760841.21 (m³)
